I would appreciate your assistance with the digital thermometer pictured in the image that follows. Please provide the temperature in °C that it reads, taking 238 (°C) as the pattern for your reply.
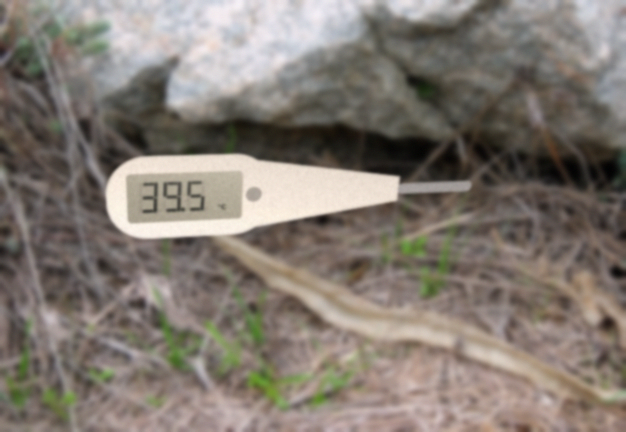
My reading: 39.5 (°C)
